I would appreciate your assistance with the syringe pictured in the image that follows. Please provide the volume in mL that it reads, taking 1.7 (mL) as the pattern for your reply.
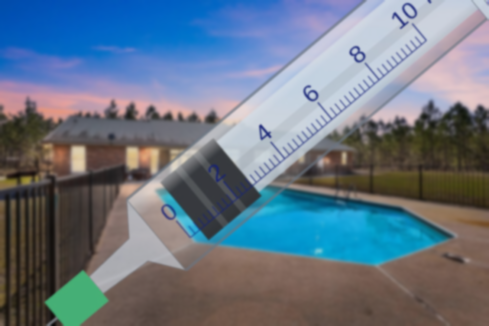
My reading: 0.4 (mL)
